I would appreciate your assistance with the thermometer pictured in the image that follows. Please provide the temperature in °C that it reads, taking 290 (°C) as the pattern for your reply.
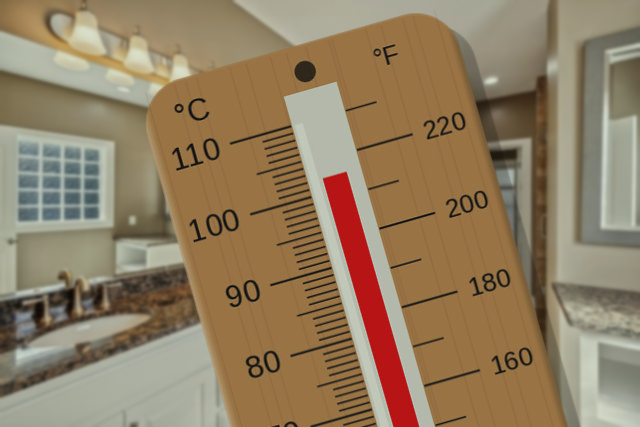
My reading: 102 (°C)
